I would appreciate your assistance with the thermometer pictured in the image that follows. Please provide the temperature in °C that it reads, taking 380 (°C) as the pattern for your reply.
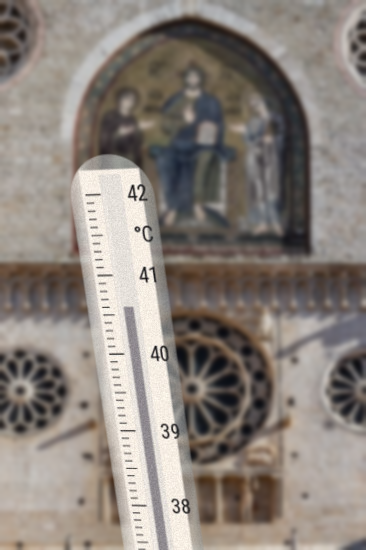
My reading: 40.6 (°C)
